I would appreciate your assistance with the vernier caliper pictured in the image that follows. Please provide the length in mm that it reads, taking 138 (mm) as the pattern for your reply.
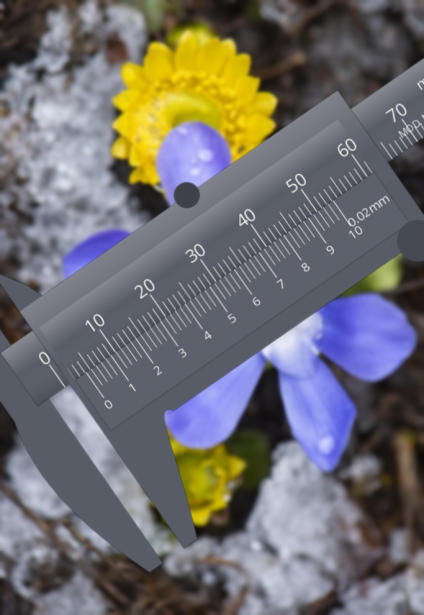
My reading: 4.2 (mm)
